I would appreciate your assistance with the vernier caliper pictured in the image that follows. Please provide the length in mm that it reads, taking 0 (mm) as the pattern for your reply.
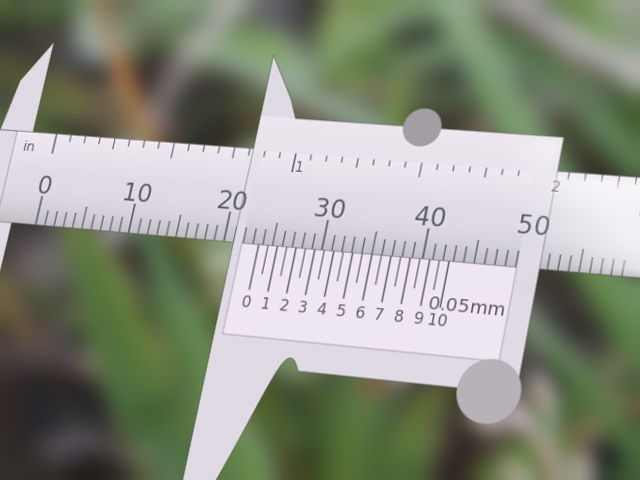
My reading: 23.6 (mm)
